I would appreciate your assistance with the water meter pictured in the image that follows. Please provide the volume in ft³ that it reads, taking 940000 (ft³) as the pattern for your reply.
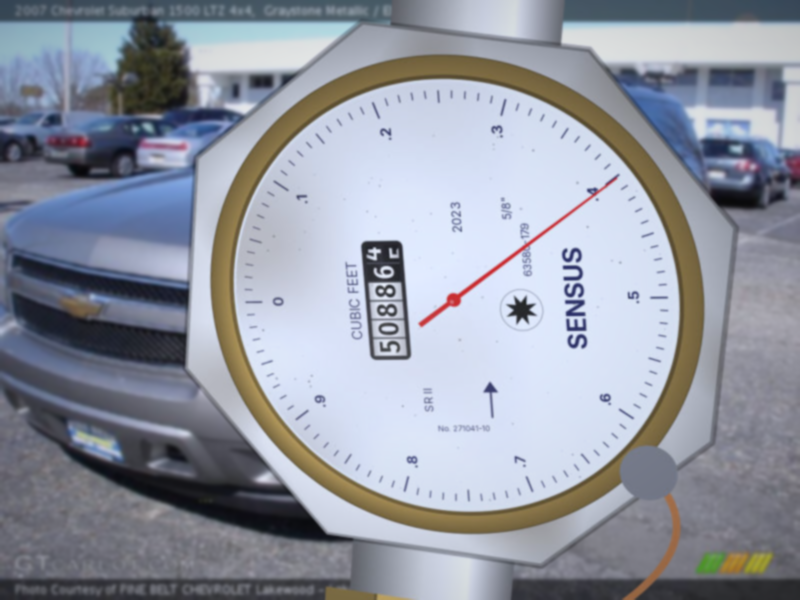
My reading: 508864.40 (ft³)
